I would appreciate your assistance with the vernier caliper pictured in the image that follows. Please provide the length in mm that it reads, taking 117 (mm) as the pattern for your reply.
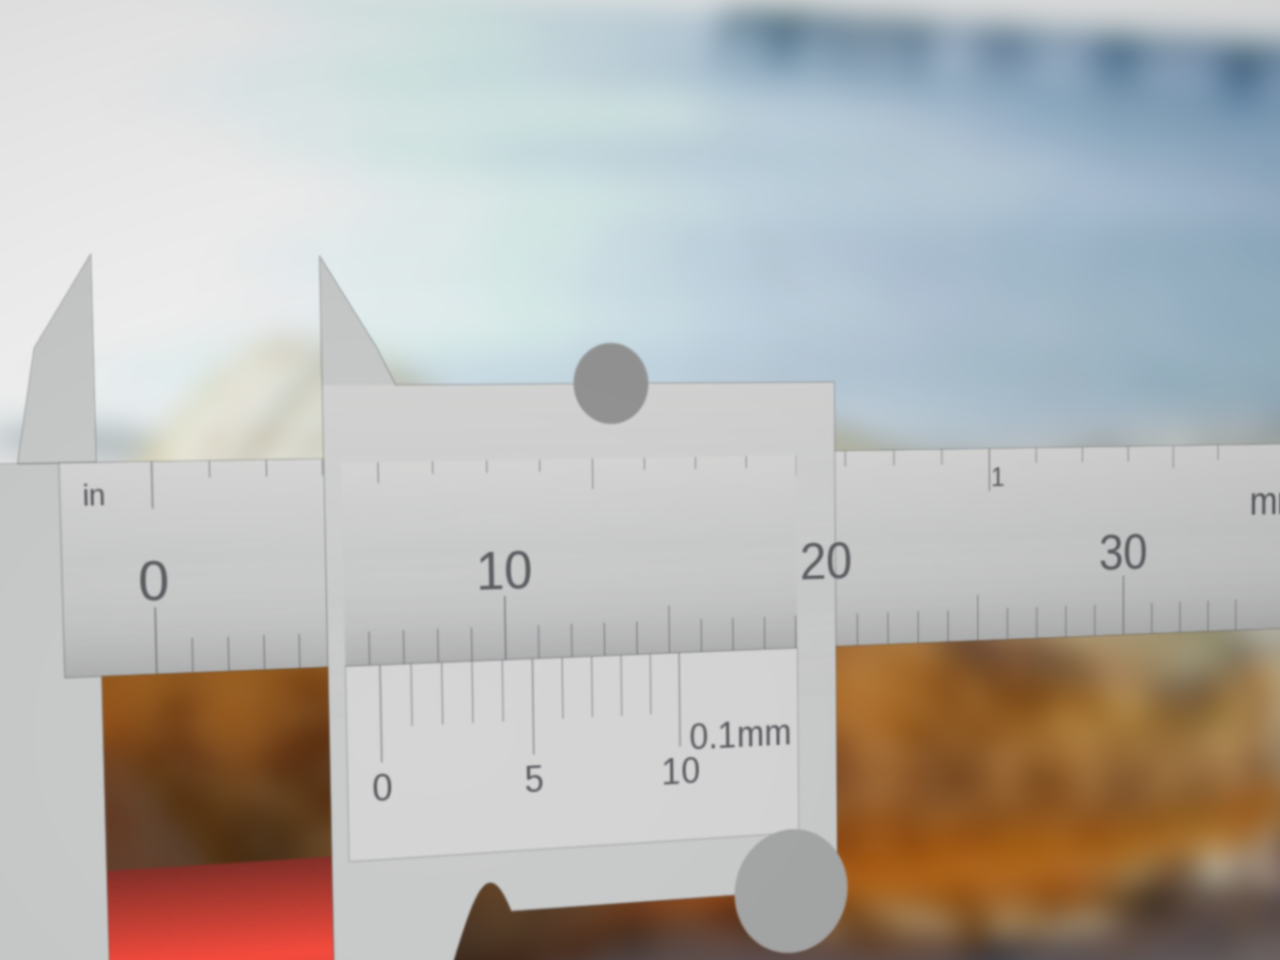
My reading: 6.3 (mm)
